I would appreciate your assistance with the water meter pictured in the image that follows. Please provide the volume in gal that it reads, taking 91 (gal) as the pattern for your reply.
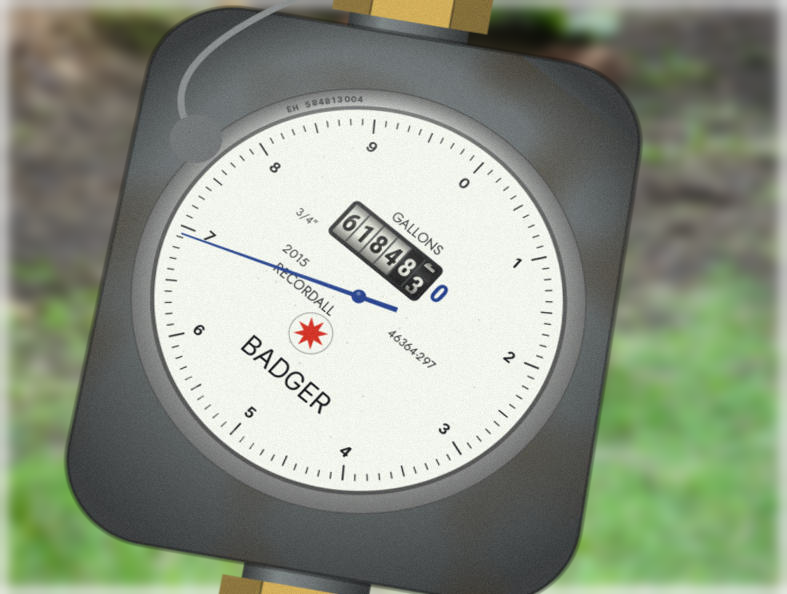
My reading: 6184826.9 (gal)
